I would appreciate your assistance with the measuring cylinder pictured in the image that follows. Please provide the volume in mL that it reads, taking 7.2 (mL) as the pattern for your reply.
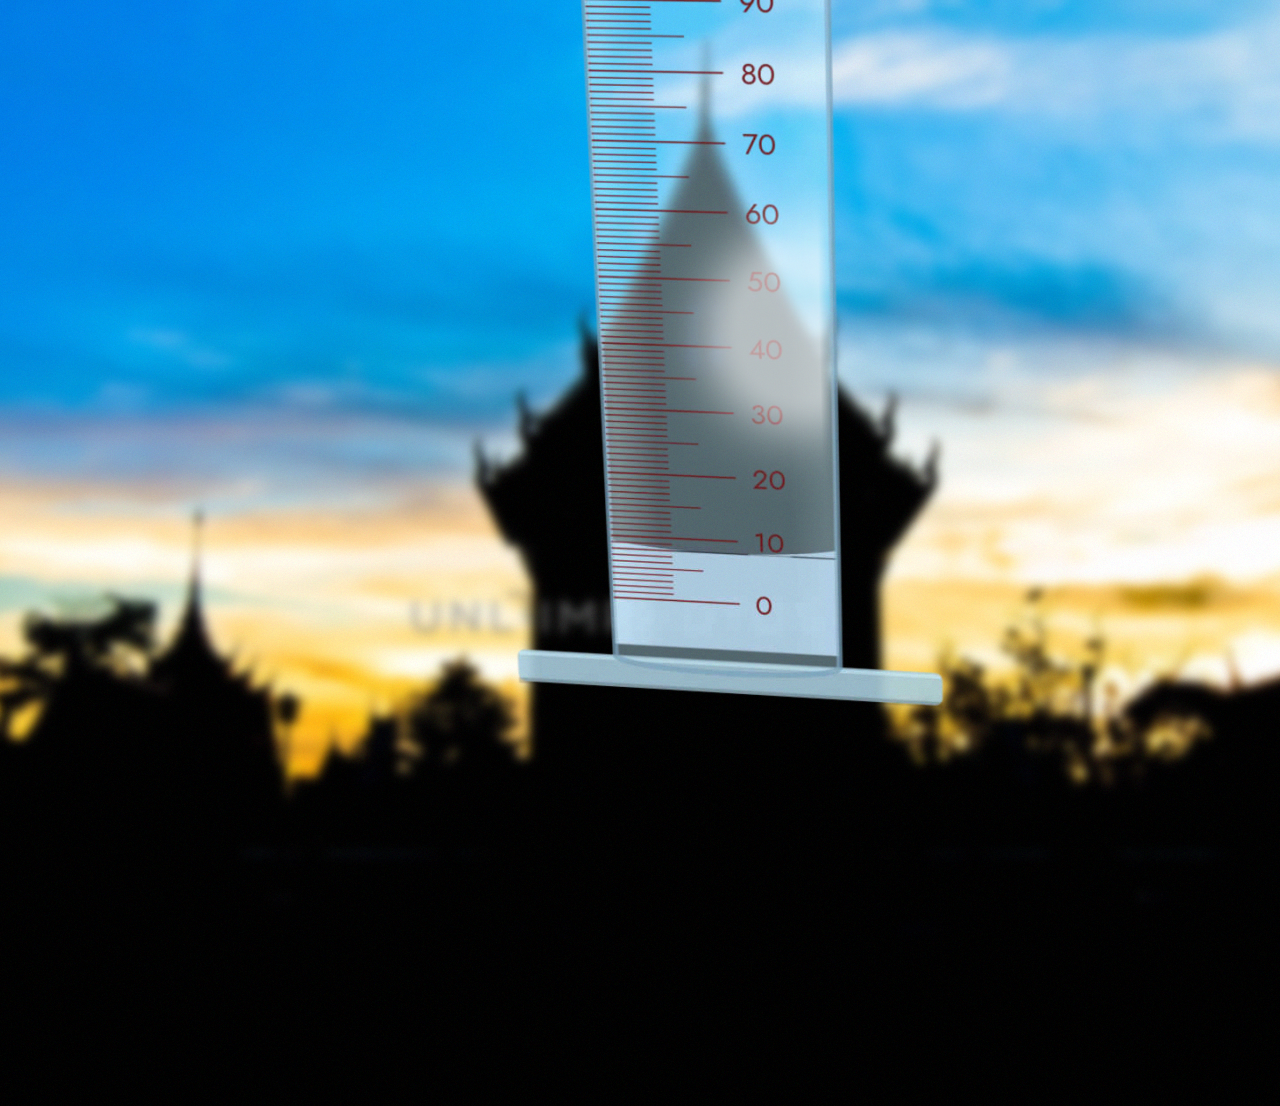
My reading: 8 (mL)
